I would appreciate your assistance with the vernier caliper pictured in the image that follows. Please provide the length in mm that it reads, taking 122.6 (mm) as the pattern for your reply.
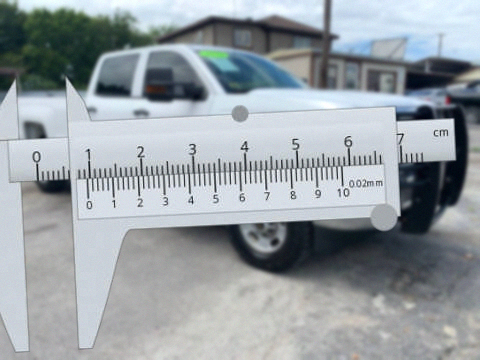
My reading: 9.5 (mm)
